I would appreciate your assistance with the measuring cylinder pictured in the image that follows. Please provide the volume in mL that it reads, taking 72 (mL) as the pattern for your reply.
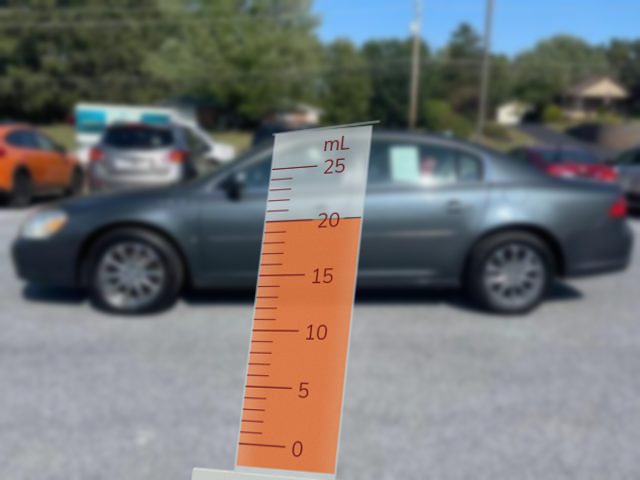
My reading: 20 (mL)
